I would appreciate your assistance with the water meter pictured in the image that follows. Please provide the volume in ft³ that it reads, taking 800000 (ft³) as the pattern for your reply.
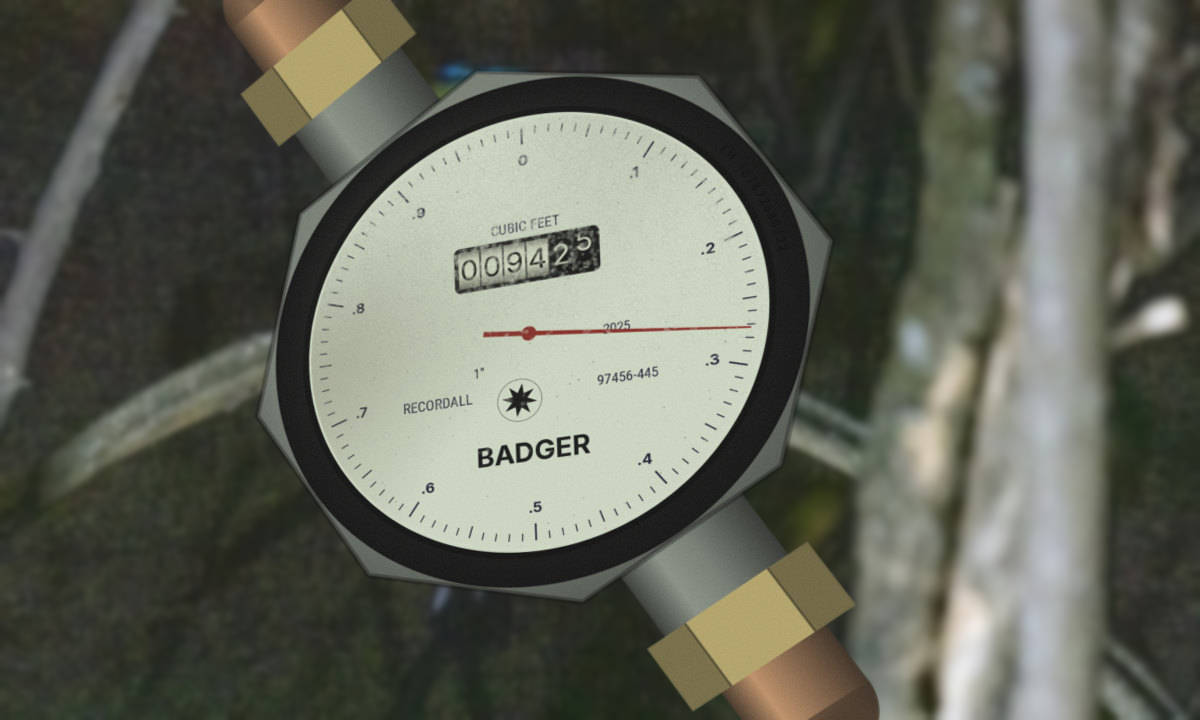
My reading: 9425.27 (ft³)
